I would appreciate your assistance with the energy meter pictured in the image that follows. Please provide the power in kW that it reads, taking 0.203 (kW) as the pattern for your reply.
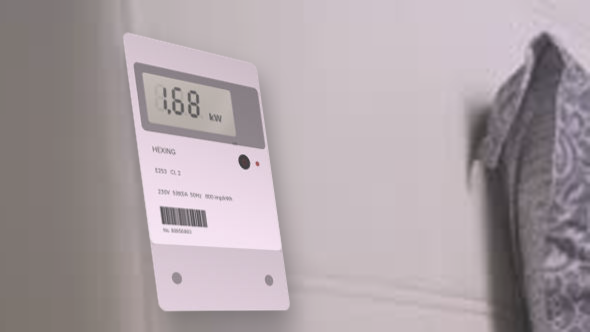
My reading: 1.68 (kW)
